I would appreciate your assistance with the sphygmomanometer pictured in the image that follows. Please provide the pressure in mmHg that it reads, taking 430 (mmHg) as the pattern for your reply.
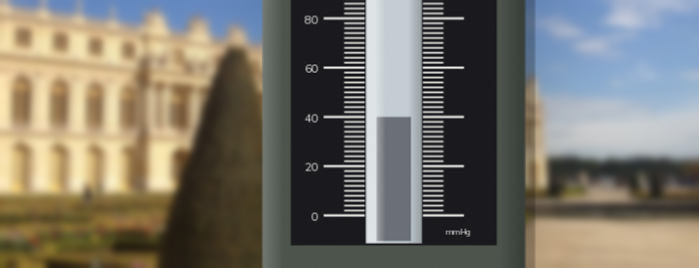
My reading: 40 (mmHg)
